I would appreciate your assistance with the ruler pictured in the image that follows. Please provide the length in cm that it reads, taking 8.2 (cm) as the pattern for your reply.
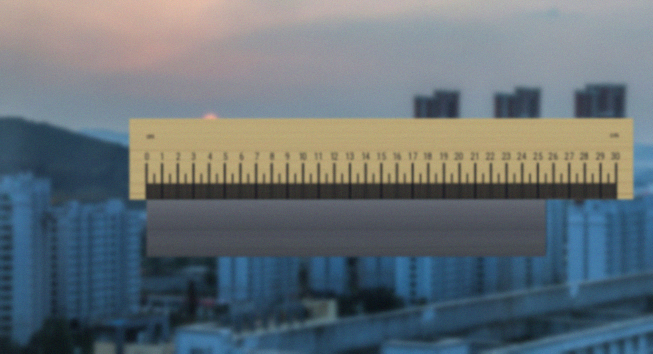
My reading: 25.5 (cm)
